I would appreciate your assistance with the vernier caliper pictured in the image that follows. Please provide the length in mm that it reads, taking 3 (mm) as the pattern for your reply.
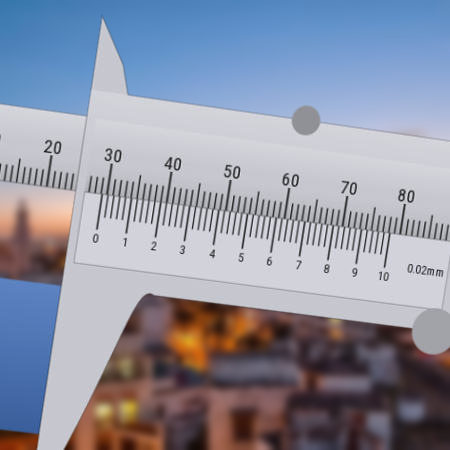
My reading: 29.2 (mm)
